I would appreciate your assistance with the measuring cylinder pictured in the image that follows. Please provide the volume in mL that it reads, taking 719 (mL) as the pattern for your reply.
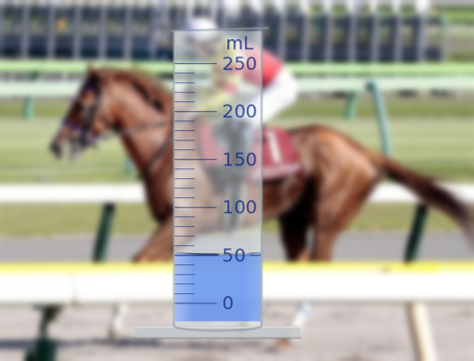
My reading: 50 (mL)
